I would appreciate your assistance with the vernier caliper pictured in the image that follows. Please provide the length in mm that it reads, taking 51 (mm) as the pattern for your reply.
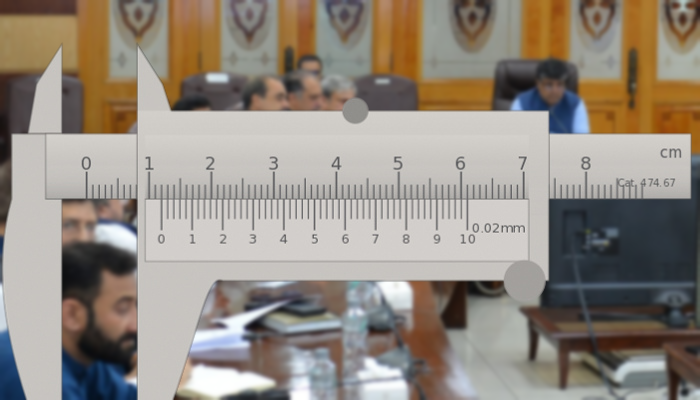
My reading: 12.0 (mm)
